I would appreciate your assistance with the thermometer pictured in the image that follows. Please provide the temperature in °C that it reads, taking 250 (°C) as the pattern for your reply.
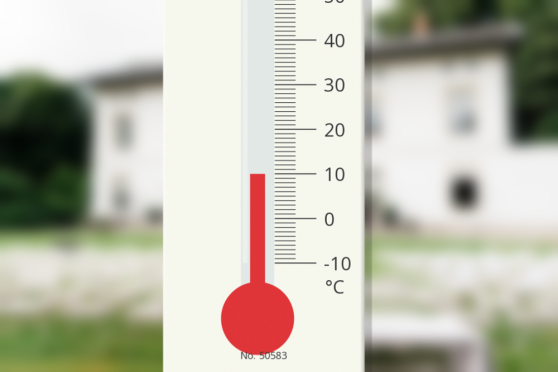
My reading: 10 (°C)
